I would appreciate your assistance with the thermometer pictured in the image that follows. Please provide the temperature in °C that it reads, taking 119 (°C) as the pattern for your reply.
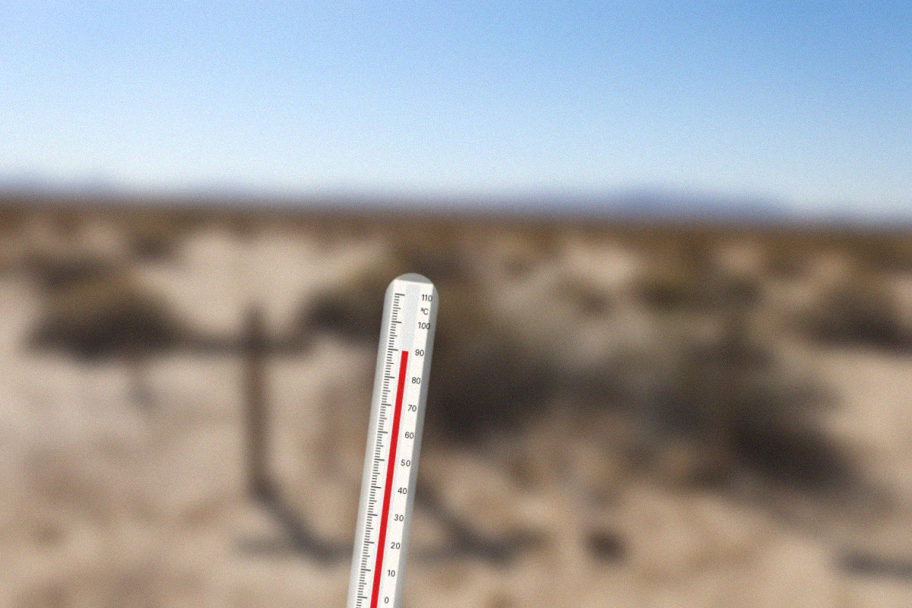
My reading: 90 (°C)
